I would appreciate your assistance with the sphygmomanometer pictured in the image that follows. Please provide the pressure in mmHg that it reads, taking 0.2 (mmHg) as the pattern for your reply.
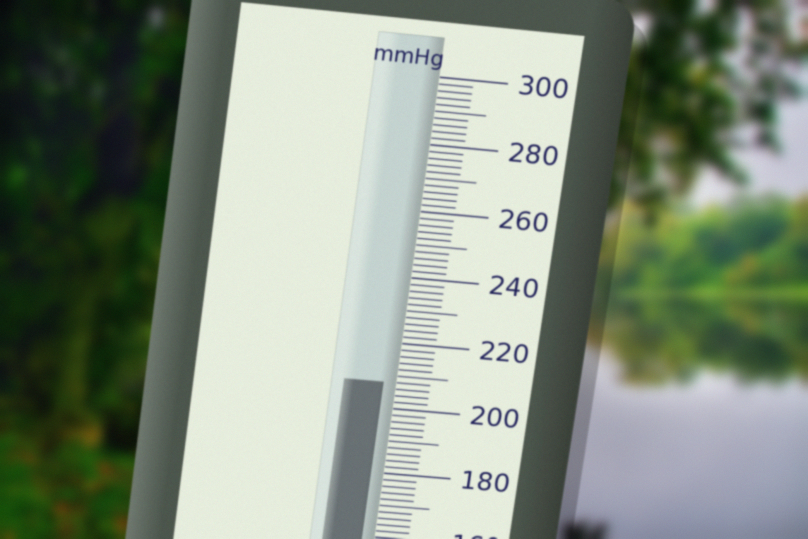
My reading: 208 (mmHg)
